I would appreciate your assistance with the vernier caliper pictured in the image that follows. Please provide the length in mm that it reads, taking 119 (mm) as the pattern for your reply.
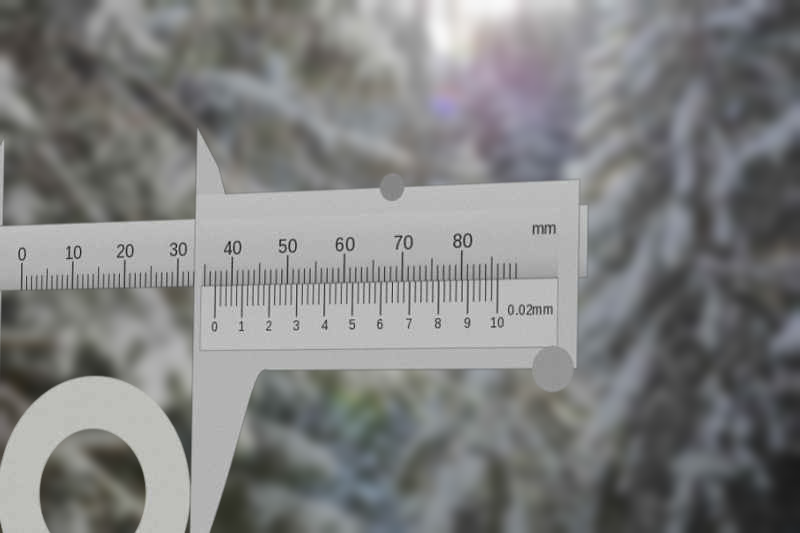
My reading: 37.0 (mm)
